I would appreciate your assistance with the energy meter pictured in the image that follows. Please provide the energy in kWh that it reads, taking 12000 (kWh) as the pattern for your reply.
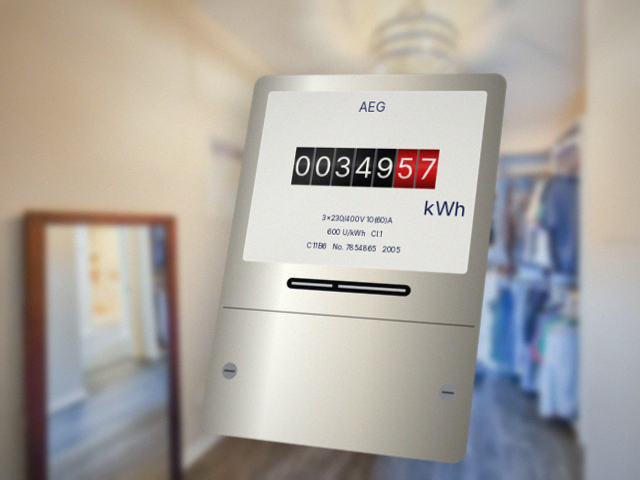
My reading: 349.57 (kWh)
